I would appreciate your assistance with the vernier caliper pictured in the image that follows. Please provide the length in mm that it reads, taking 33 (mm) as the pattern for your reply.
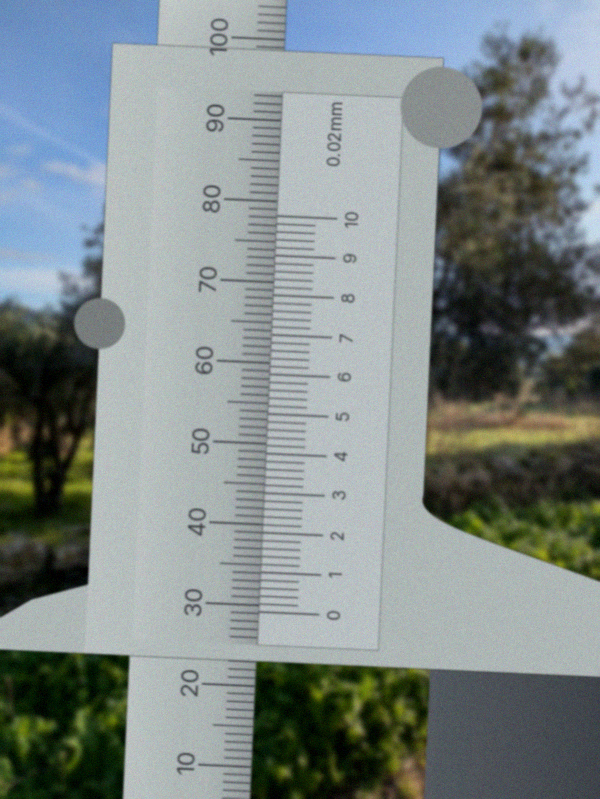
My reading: 29.2 (mm)
